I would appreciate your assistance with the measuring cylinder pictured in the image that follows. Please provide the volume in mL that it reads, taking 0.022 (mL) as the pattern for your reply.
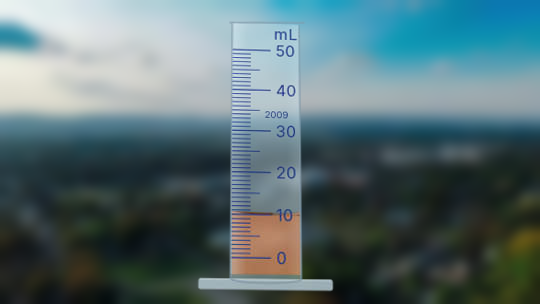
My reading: 10 (mL)
